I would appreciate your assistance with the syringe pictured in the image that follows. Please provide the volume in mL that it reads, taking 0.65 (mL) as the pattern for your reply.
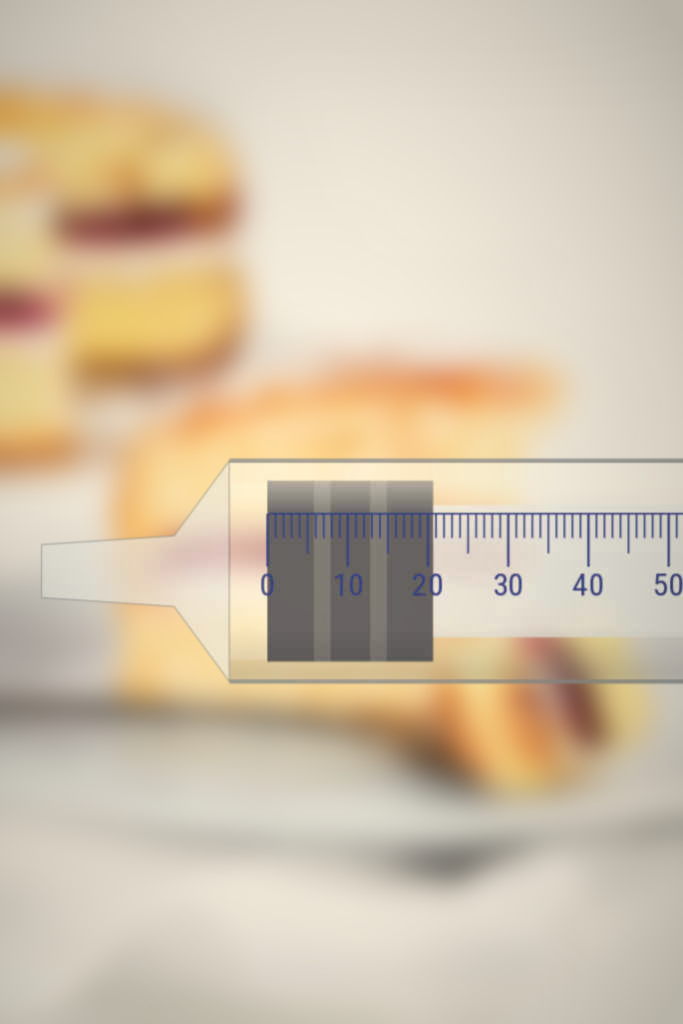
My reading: 0 (mL)
